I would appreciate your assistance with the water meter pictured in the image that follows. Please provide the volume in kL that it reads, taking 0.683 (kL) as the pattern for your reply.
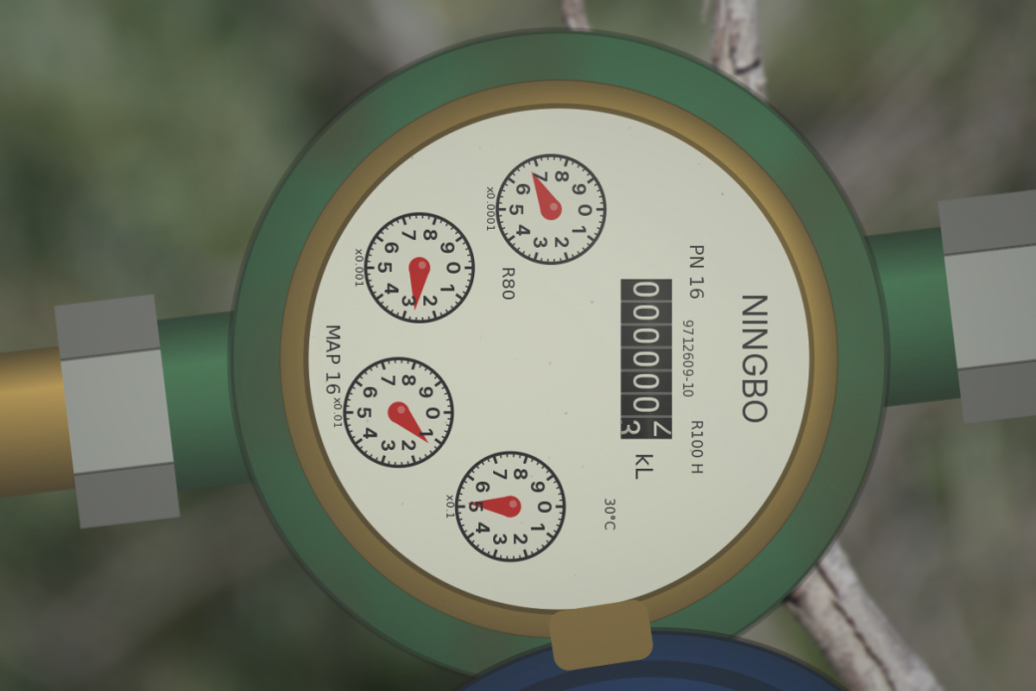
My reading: 2.5126 (kL)
